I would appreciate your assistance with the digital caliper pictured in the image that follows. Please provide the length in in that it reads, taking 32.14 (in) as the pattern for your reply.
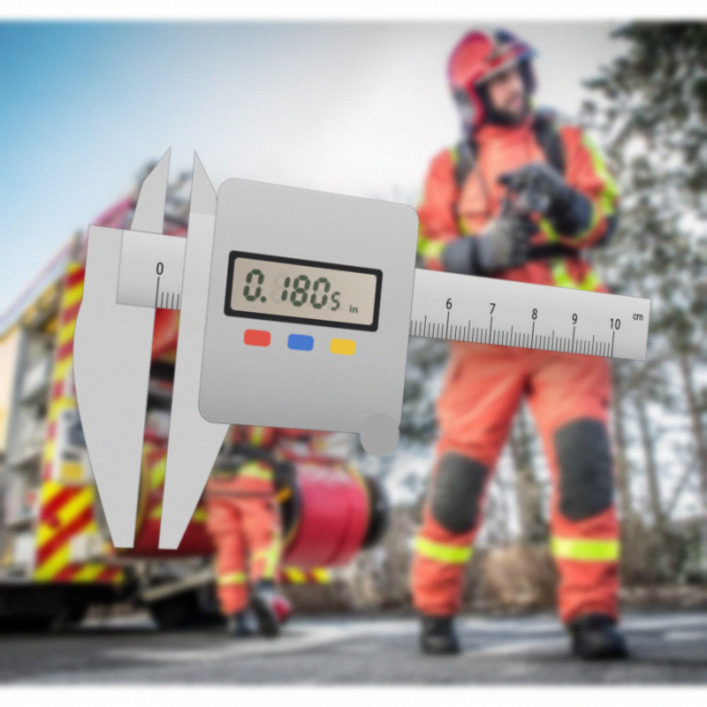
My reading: 0.1805 (in)
